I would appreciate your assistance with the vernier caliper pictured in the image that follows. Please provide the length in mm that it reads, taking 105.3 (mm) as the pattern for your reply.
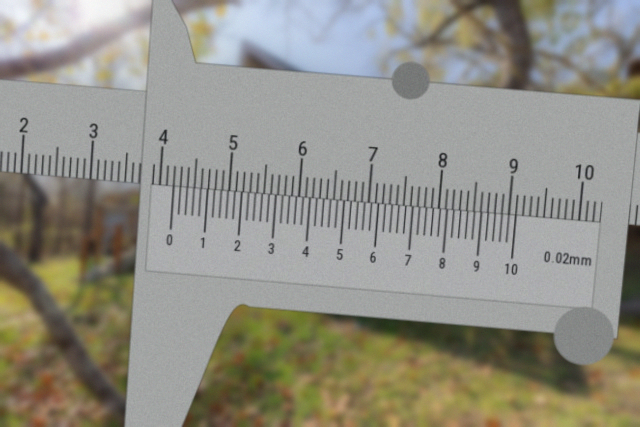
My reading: 42.0 (mm)
